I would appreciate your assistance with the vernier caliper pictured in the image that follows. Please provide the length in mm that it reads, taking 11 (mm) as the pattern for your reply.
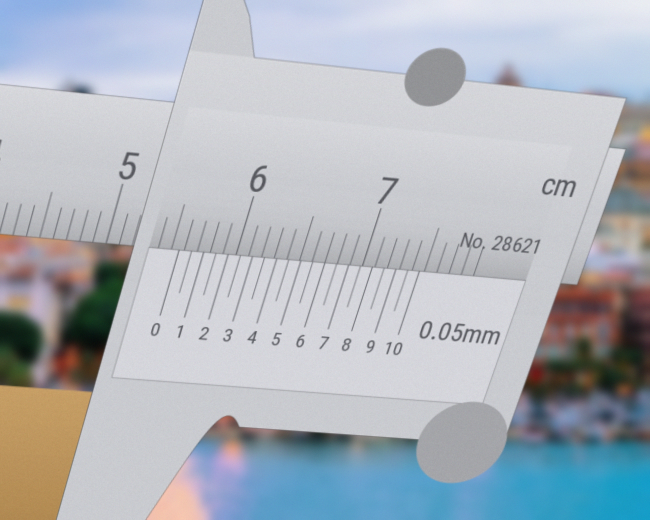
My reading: 55.6 (mm)
